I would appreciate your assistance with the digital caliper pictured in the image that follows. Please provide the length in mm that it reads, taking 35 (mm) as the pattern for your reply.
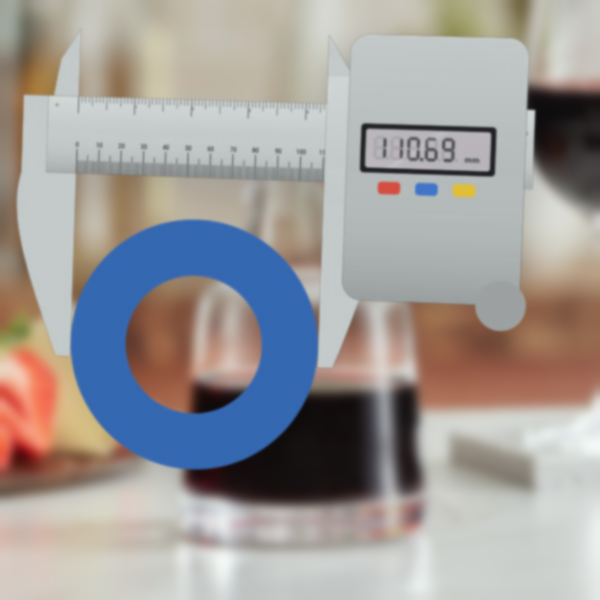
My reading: 110.69 (mm)
